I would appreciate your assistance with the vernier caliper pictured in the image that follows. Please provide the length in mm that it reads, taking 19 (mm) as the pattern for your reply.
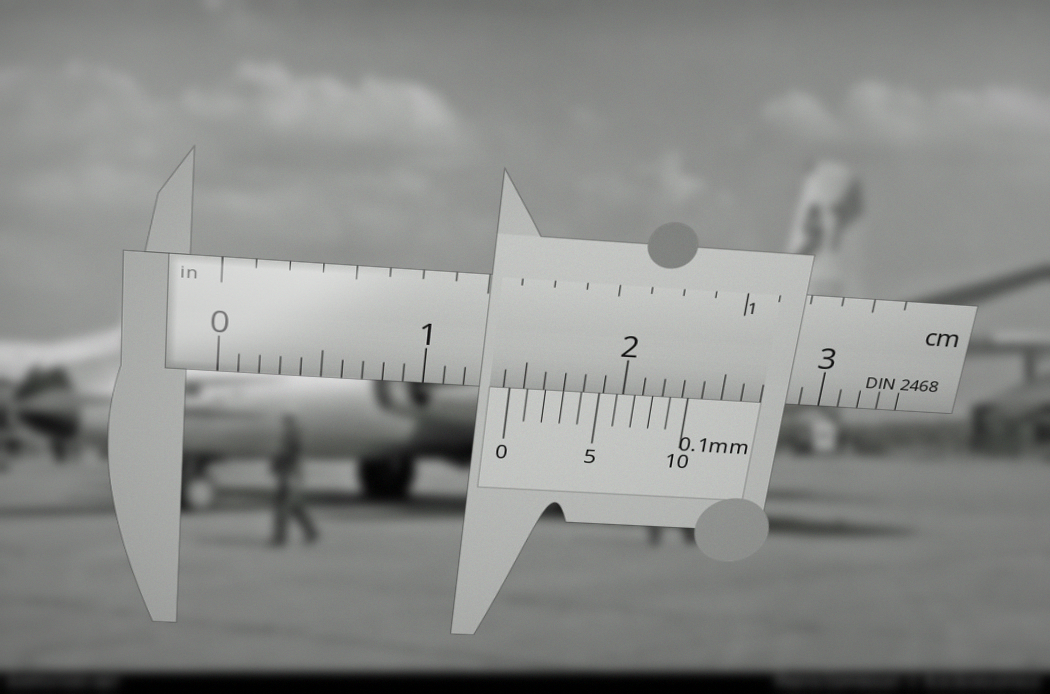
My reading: 14.3 (mm)
